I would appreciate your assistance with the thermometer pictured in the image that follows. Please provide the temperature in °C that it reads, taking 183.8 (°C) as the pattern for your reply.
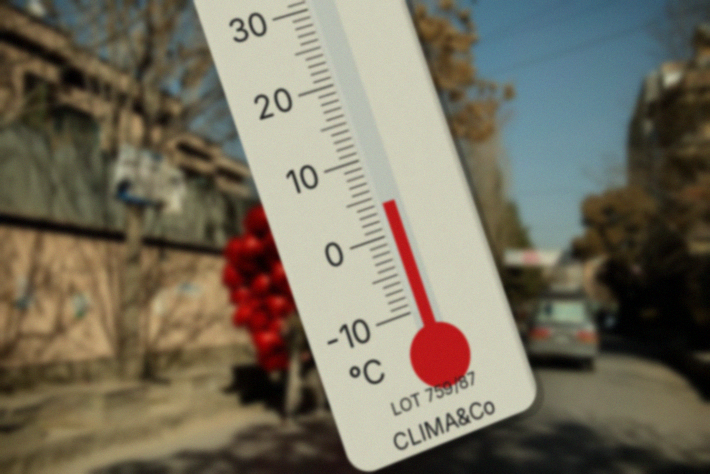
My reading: 4 (°C)
